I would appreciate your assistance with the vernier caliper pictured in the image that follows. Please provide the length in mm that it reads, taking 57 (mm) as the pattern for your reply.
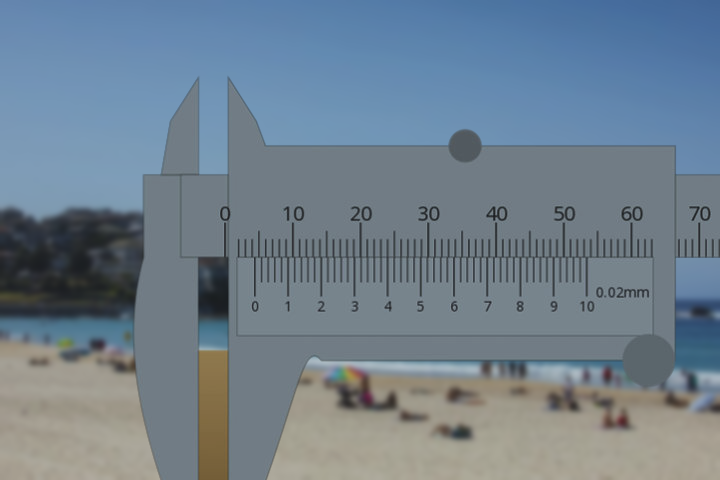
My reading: 4.4 (mm)
